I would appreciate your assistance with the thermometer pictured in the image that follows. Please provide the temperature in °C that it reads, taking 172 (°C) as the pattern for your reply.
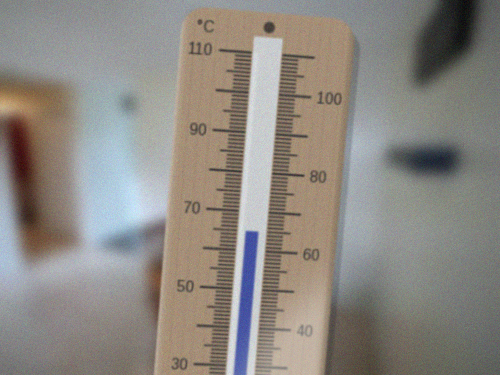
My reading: 65 (°C)
